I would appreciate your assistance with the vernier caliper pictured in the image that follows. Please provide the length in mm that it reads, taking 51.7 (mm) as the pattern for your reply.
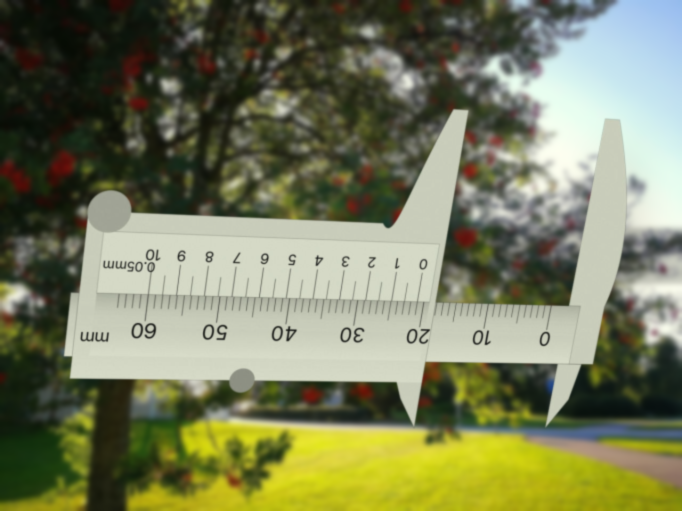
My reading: 21.0 (mm)
